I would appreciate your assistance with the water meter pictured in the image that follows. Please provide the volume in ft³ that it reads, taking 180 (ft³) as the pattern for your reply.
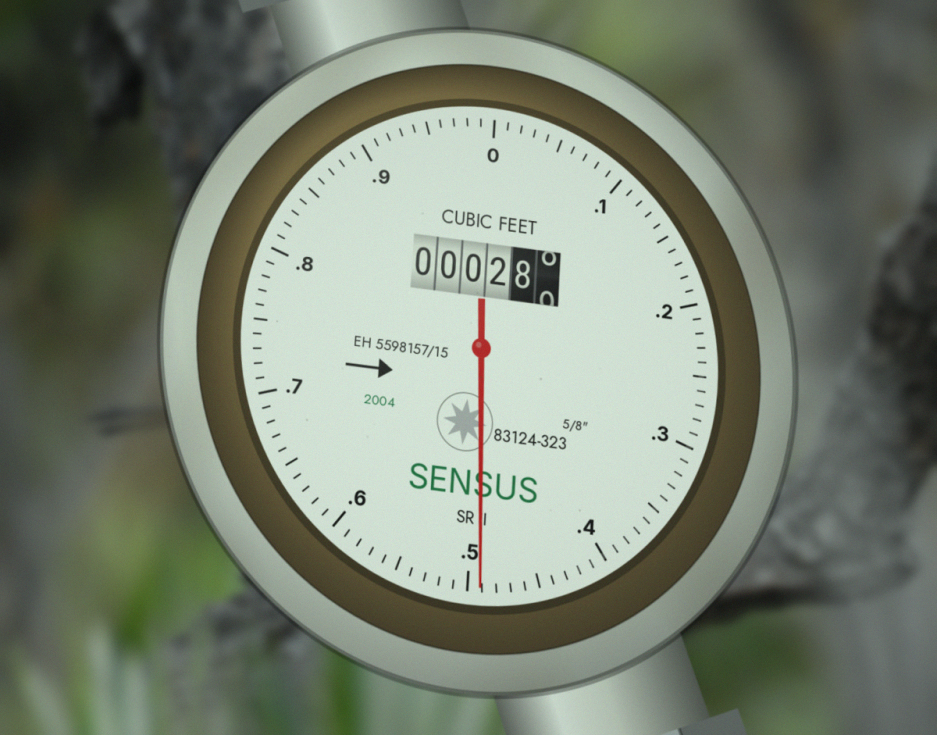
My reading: 288.49 (ft³)
